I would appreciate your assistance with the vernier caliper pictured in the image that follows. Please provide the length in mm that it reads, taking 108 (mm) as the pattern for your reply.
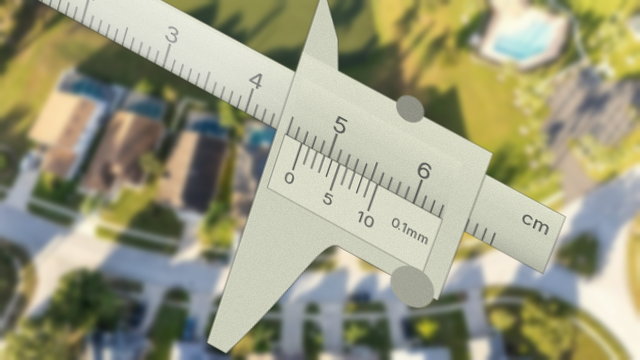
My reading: 46.8 (mm)
